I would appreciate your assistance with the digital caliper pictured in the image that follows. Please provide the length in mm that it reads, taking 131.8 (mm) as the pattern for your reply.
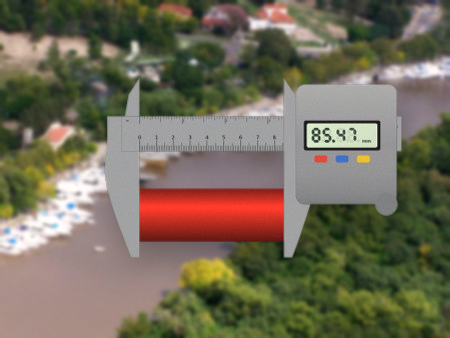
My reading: 85.47 (mm)
